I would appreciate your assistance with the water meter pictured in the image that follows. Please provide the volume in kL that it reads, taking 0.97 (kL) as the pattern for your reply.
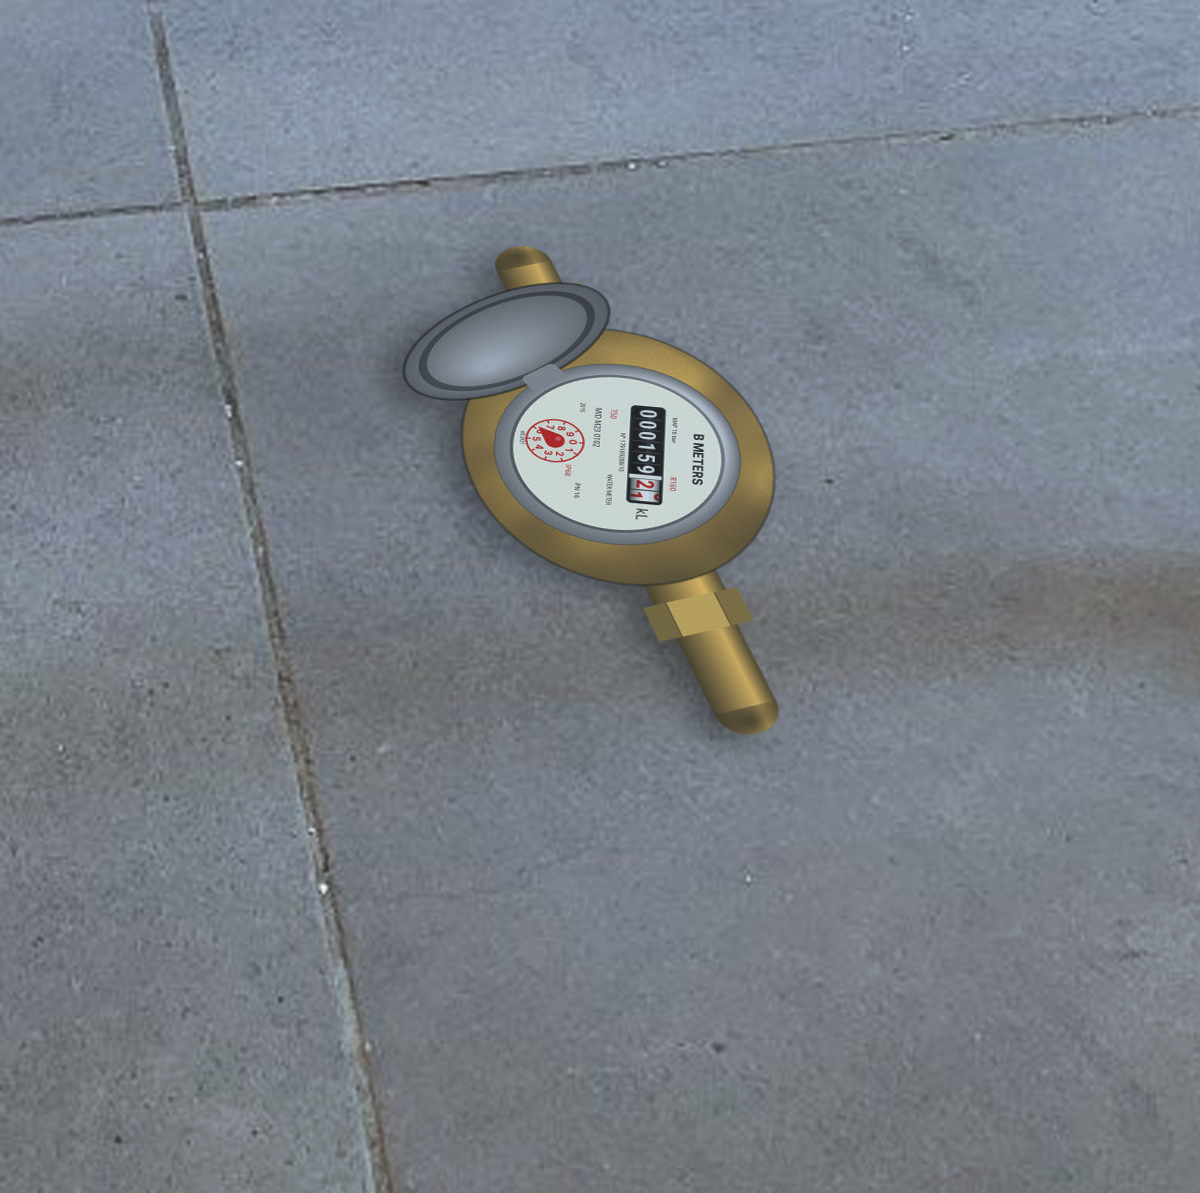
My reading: 159.206 (kL)
